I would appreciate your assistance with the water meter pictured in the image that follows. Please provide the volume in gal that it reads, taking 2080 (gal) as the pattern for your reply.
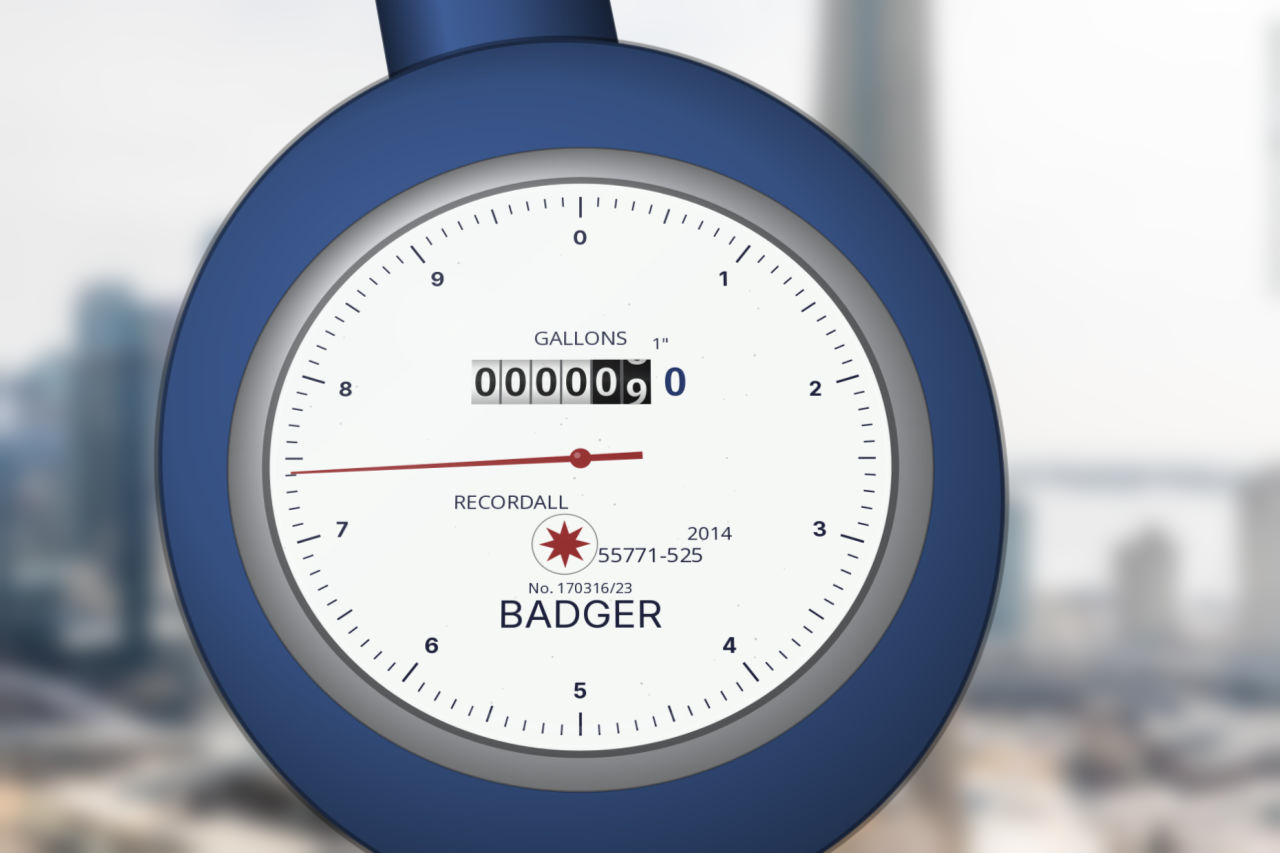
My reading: 87.4 (gal)
